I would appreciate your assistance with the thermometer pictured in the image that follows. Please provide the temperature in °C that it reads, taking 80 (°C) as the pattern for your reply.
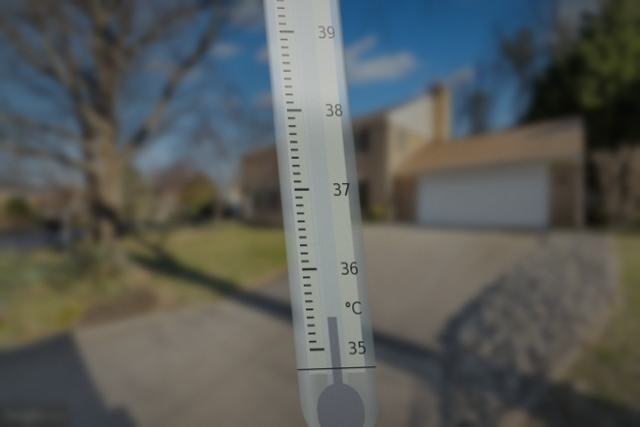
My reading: 35.4 (°C)
